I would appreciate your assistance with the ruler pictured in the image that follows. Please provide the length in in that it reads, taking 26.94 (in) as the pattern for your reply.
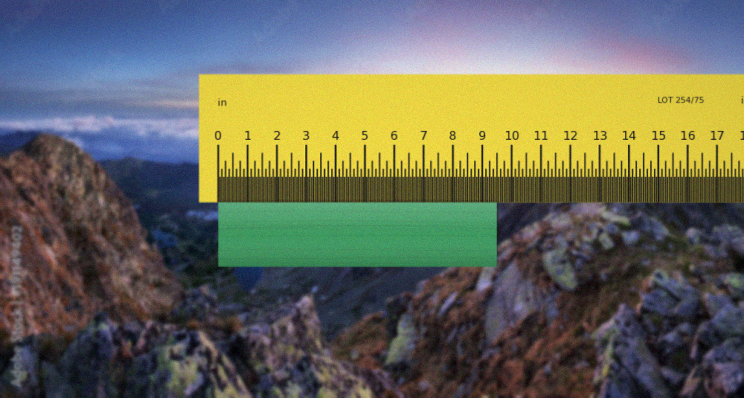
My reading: 9.5 (in)
